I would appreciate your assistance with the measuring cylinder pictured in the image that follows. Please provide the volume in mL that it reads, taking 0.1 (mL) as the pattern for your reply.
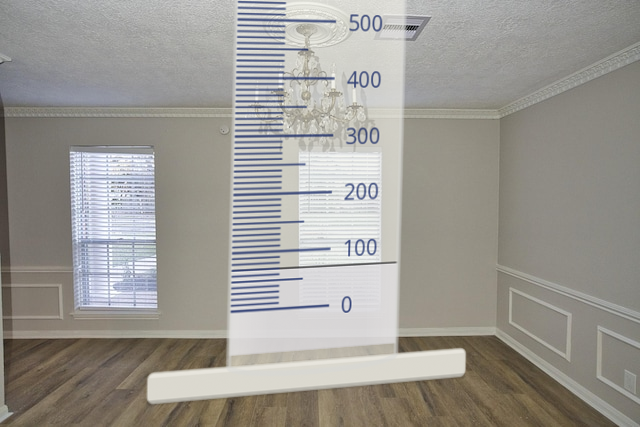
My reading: 70 (mL)
